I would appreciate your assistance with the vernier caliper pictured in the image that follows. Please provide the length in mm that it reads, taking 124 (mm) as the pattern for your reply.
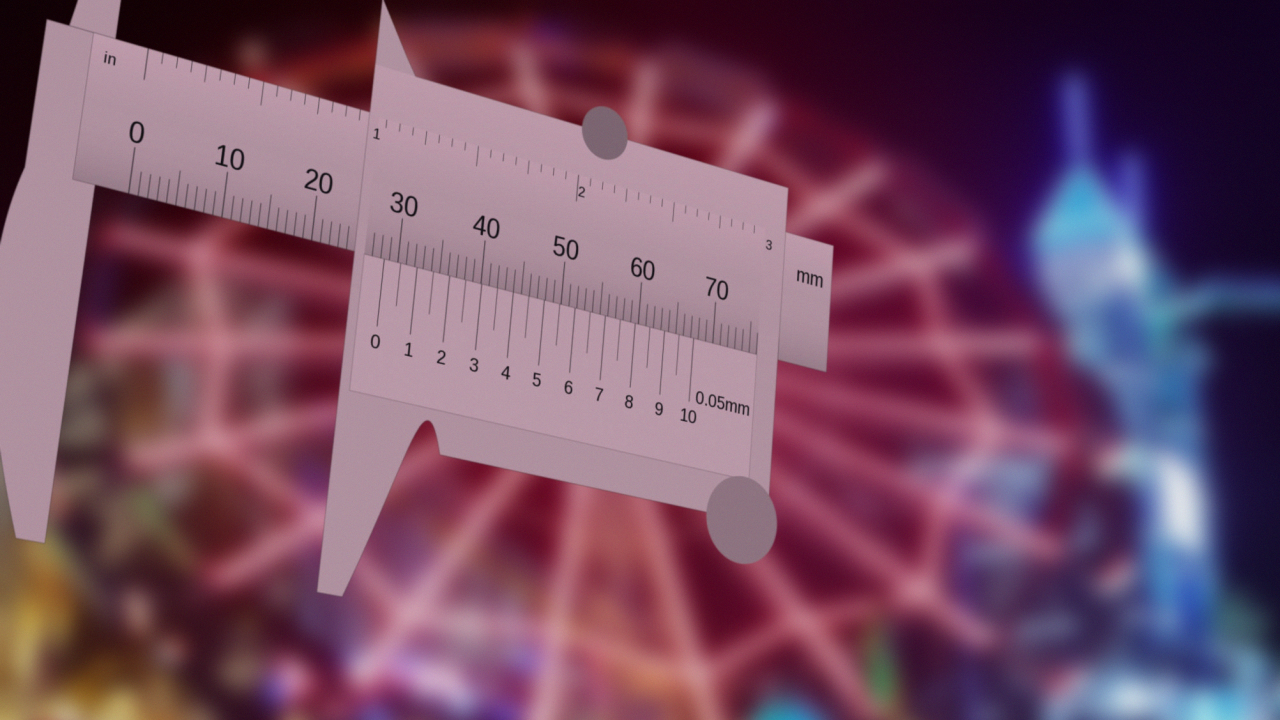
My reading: 28.4 (mm)
